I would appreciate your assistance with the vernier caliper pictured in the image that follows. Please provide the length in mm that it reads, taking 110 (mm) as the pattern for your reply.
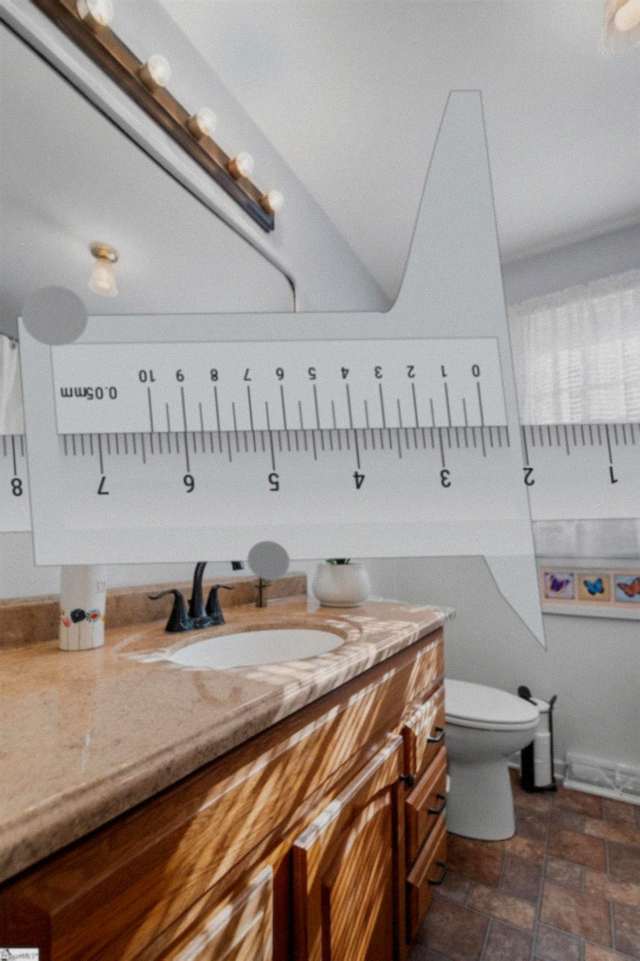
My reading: 24.8 (mm)
